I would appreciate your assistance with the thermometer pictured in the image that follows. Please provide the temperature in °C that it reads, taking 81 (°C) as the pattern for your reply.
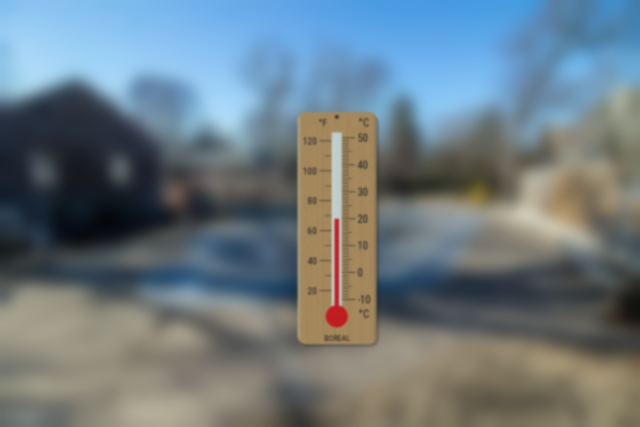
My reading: 20 (°C)
